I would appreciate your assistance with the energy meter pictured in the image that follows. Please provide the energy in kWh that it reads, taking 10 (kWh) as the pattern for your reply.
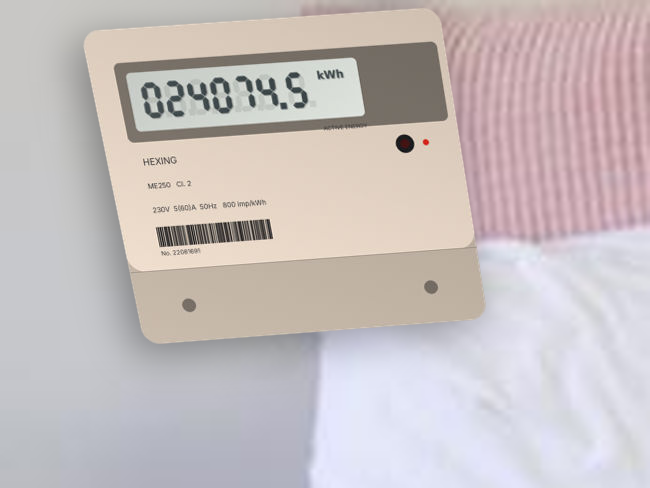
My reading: 24074.5 (kWh)
